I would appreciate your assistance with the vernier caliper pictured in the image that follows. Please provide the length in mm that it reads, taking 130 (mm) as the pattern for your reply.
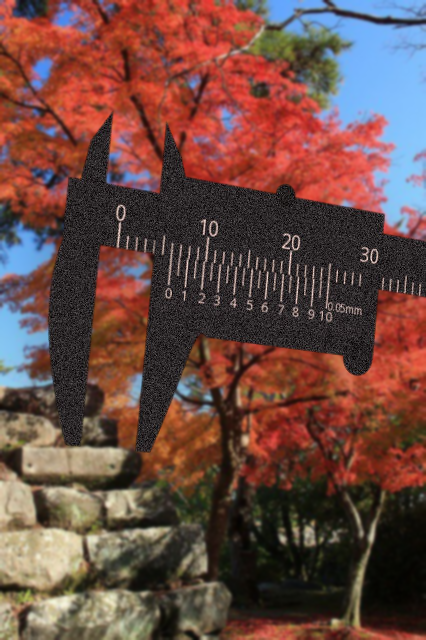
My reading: 6.0 (mm)
